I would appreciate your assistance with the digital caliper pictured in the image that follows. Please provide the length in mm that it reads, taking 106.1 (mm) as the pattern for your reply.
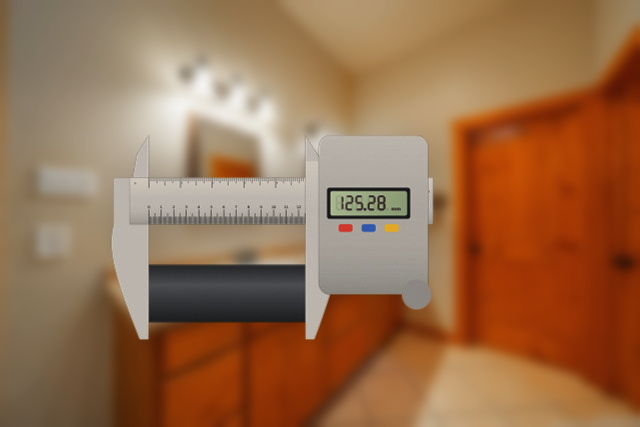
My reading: 125.28 (mm)
